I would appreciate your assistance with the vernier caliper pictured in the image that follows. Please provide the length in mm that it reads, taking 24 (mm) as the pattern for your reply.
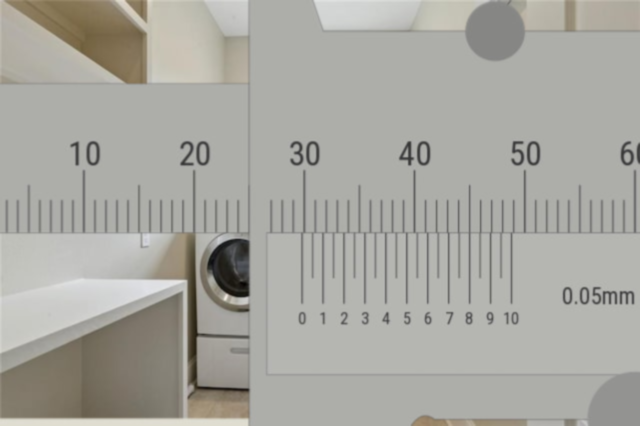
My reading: 29.8 (mm)
